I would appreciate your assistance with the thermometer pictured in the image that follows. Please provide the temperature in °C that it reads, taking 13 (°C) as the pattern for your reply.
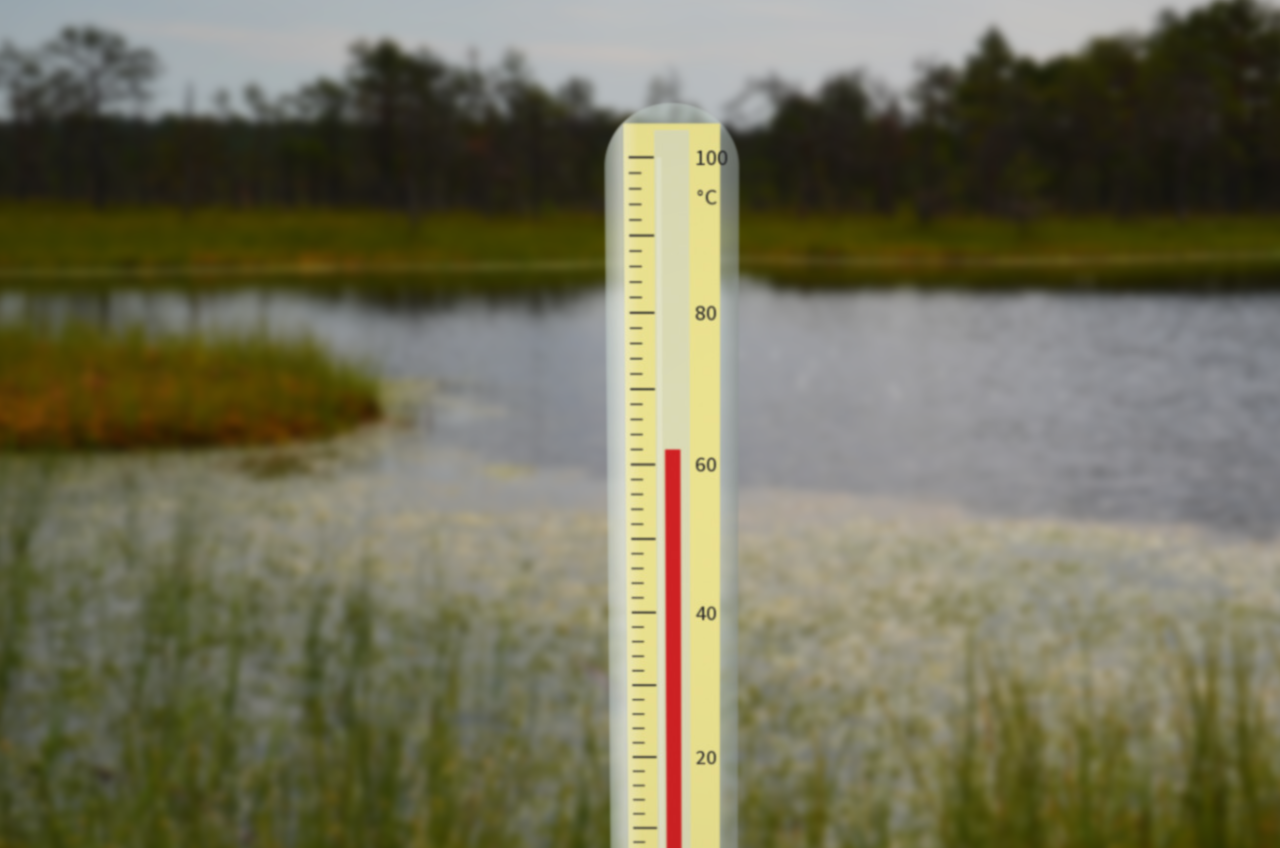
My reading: 62 (°C)
